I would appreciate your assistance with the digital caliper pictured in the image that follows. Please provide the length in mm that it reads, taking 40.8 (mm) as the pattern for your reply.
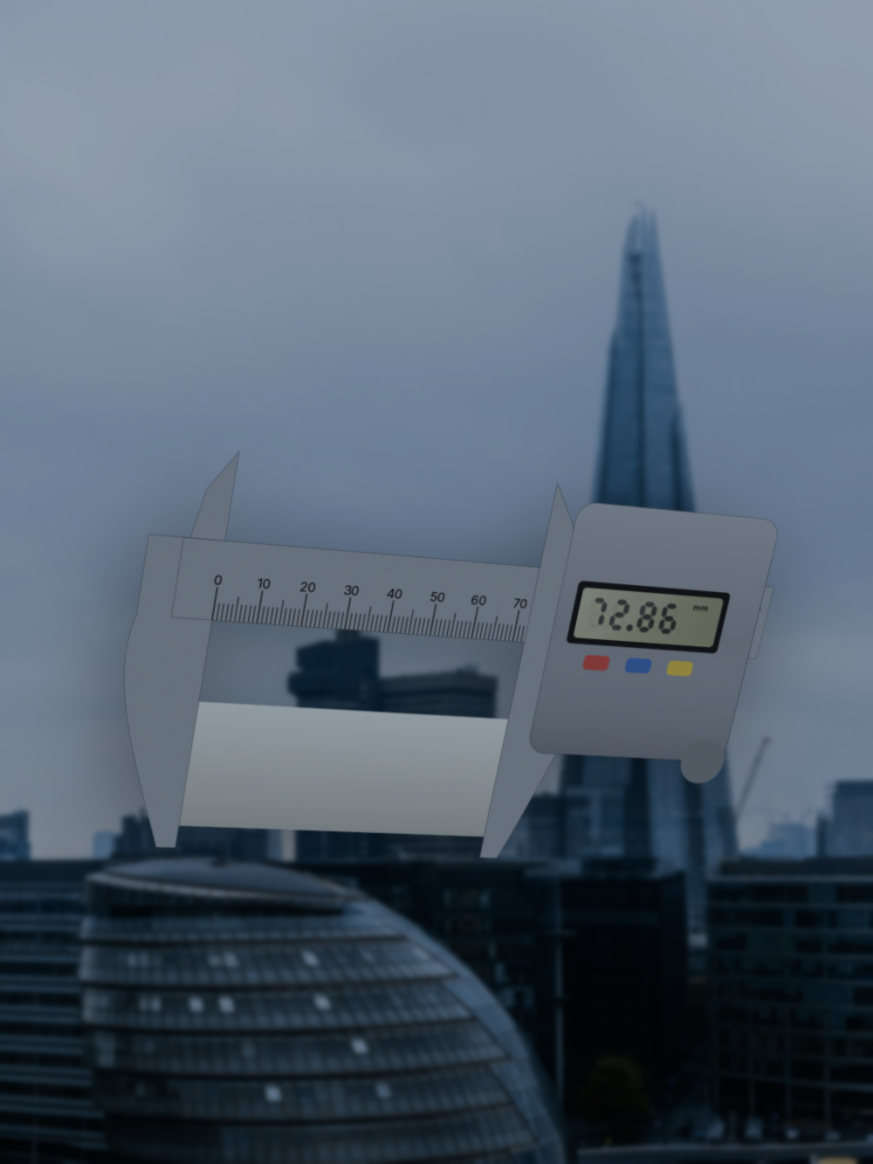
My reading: 72.86 (mm)
